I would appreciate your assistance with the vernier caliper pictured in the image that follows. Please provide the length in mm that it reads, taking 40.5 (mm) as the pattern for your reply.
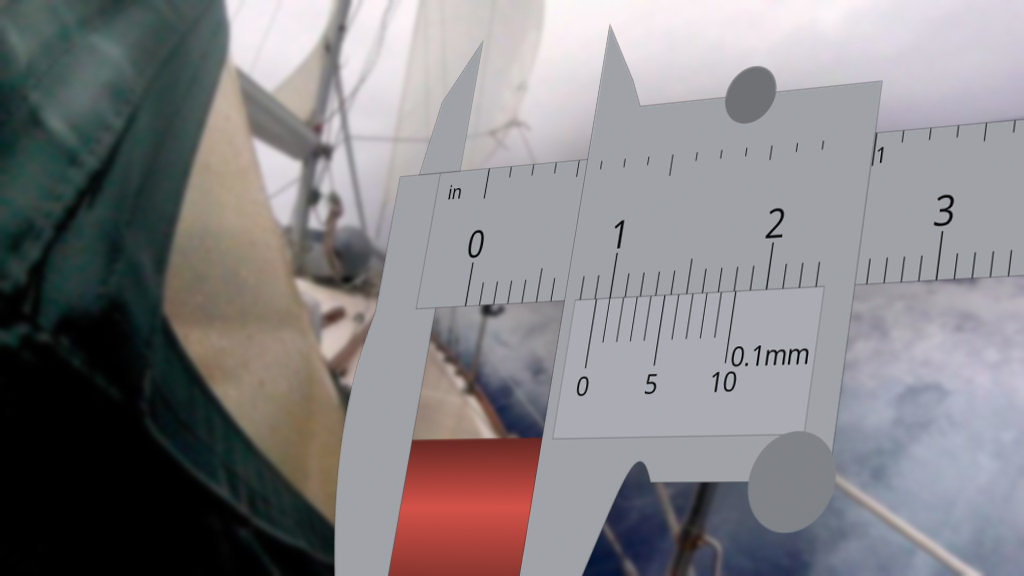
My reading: 9.1 (mm)
